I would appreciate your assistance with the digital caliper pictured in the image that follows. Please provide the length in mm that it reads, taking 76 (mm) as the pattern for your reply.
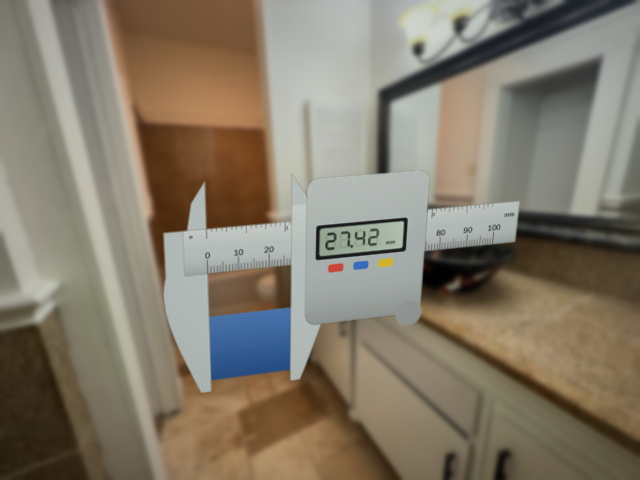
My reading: 27.42 (mm)
